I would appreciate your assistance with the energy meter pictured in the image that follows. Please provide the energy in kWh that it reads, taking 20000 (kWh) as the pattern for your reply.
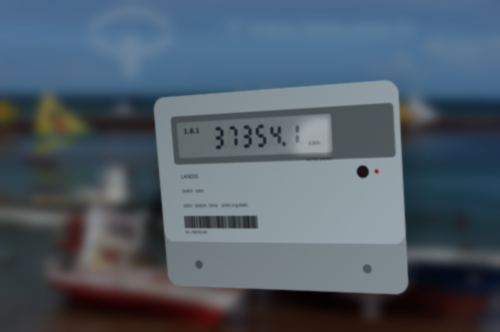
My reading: 37354.1 (kWh)
